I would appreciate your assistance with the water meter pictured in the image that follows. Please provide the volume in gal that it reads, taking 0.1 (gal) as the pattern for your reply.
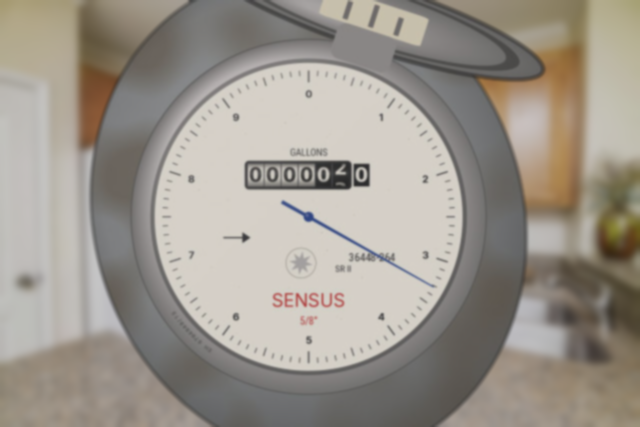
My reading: 23.3 (gal)
